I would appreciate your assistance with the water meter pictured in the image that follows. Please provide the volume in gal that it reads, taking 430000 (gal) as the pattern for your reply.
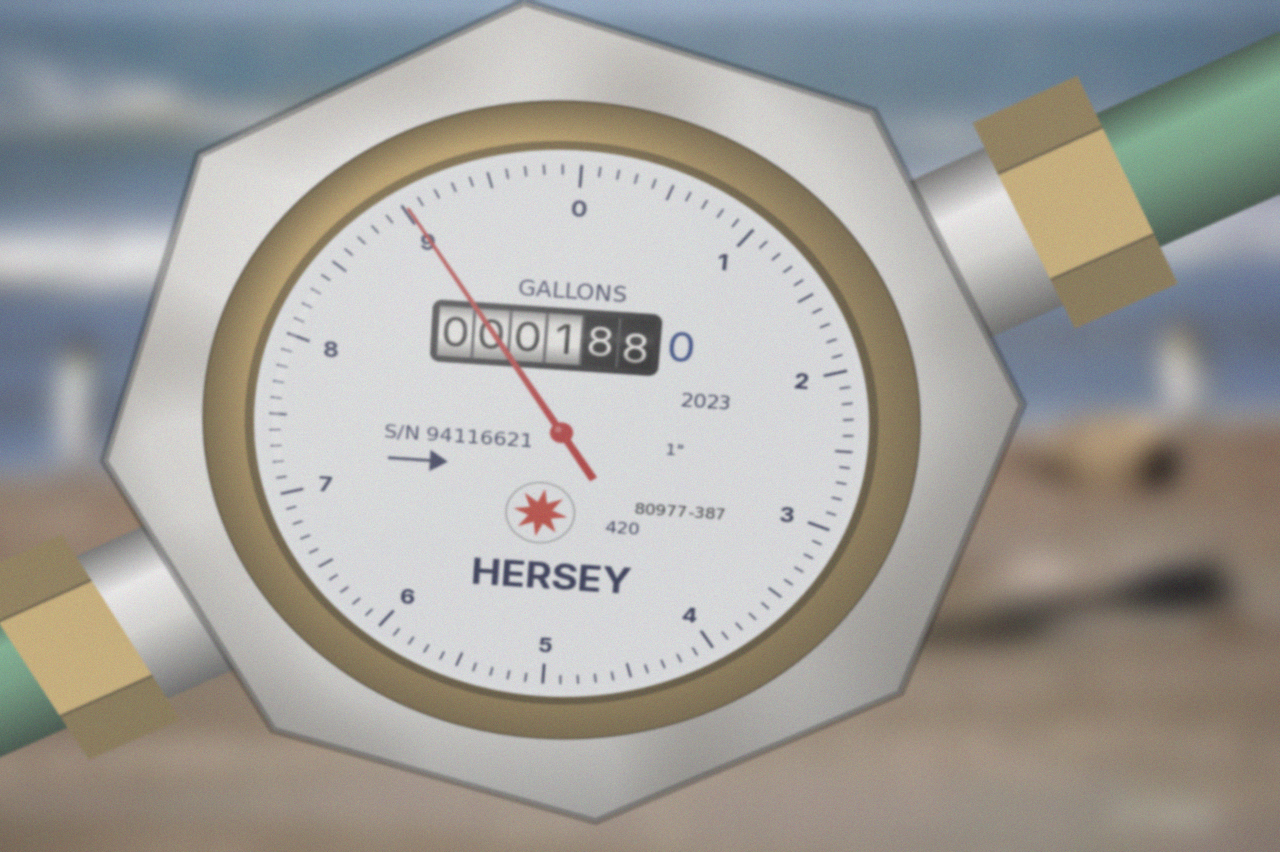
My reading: 1879.0 (gal)
